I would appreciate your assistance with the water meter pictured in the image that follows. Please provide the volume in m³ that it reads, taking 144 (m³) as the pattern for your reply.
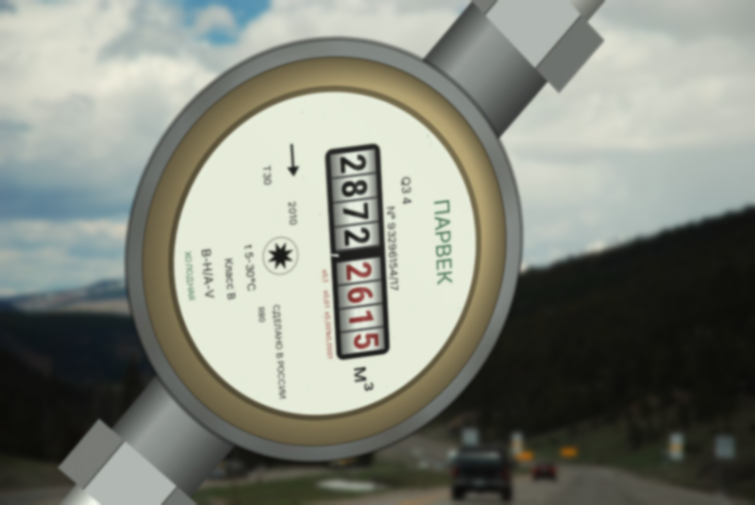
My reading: 2872.2615 (m³)
